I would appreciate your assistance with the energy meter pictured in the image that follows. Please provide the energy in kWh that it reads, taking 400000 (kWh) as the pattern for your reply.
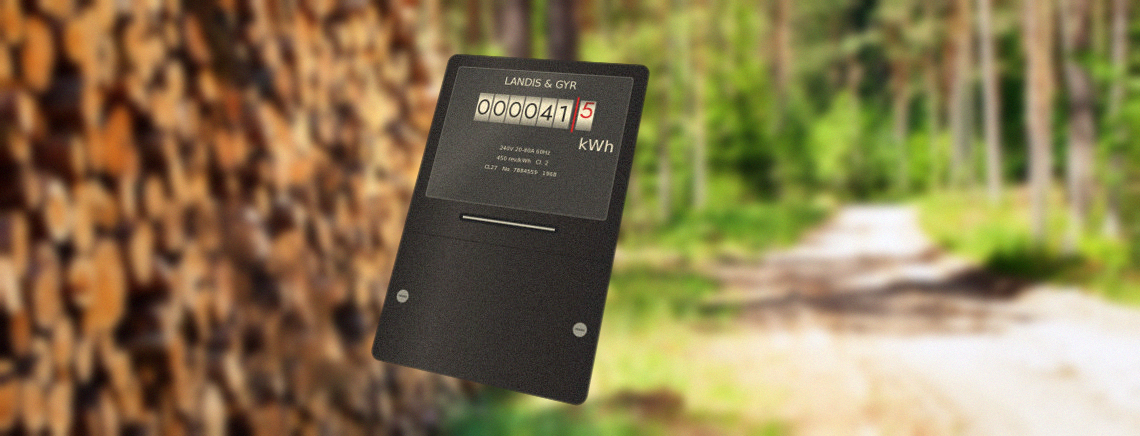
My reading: 41.5 (kWh)
